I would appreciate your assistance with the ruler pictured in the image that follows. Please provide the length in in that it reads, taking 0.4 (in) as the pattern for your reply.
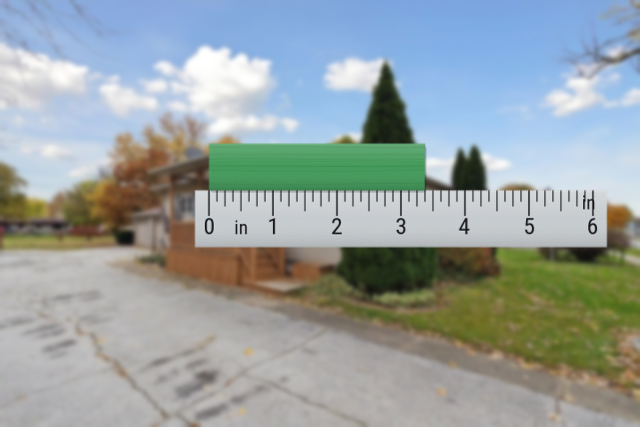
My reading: 3.375 (in)
